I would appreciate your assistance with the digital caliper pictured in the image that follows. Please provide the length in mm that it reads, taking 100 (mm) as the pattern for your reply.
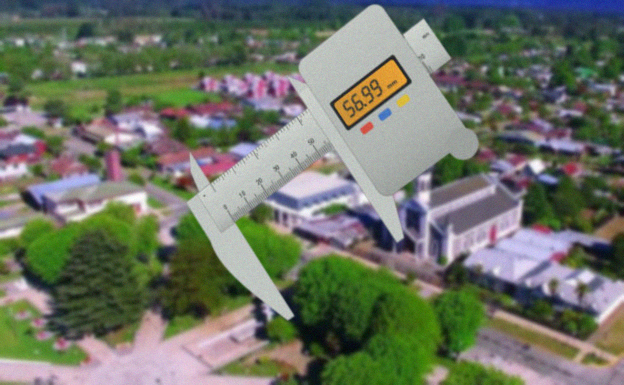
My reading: 56.99 (mm)
